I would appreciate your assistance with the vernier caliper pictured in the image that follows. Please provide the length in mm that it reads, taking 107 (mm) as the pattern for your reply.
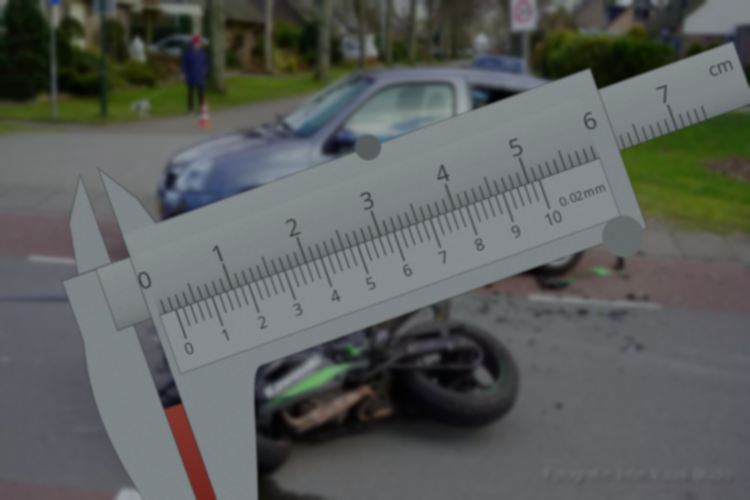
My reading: 2.4 (mm)
